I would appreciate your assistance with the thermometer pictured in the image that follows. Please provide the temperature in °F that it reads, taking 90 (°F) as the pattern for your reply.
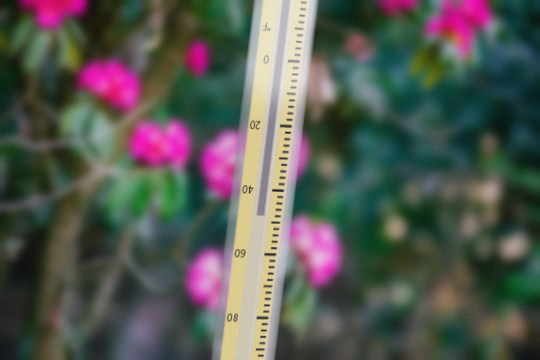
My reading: 48 (°F)
